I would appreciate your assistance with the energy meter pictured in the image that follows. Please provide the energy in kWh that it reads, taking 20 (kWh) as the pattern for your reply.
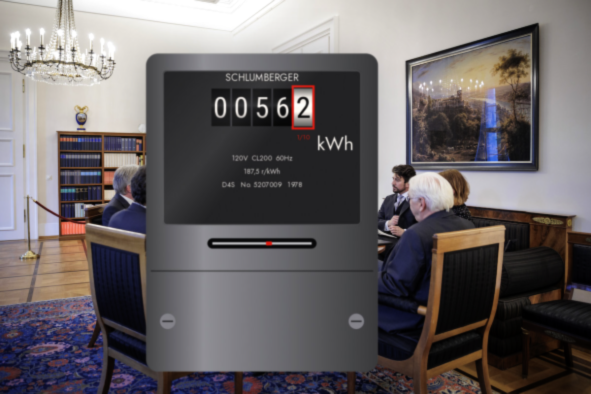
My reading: 56.2 (kWh)
